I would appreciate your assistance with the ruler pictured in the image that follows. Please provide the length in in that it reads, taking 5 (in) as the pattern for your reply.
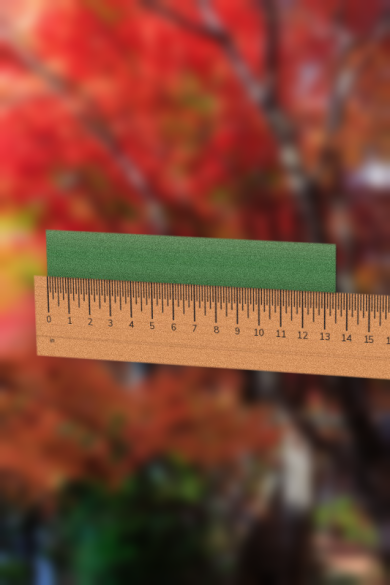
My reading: 13.5 (in)
